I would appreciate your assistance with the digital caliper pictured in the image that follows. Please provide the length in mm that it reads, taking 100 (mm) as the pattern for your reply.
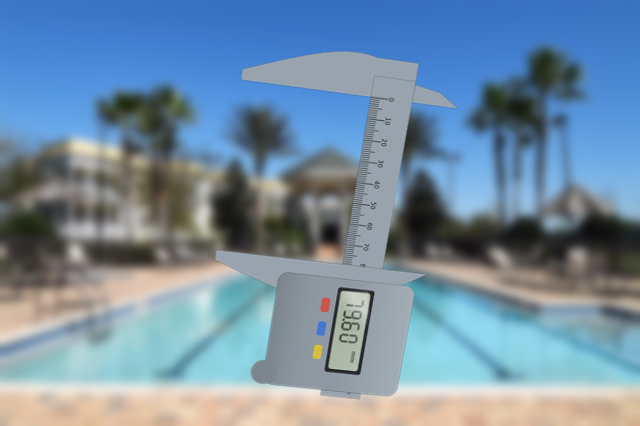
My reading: 79.60 (mm)
